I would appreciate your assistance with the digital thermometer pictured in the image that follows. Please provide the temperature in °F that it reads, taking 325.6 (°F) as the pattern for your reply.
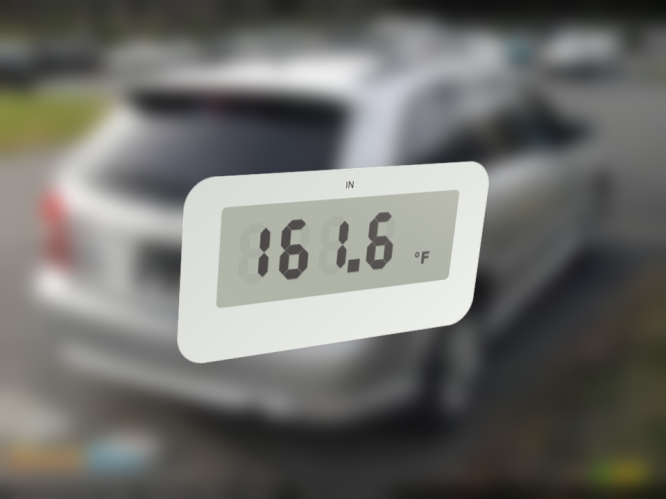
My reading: 161.6 (°F)
